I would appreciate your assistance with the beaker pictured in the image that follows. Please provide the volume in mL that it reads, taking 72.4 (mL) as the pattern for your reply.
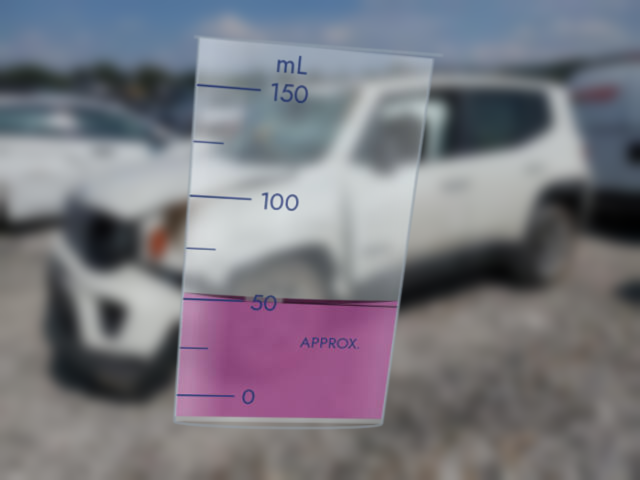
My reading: 50 (mL)
